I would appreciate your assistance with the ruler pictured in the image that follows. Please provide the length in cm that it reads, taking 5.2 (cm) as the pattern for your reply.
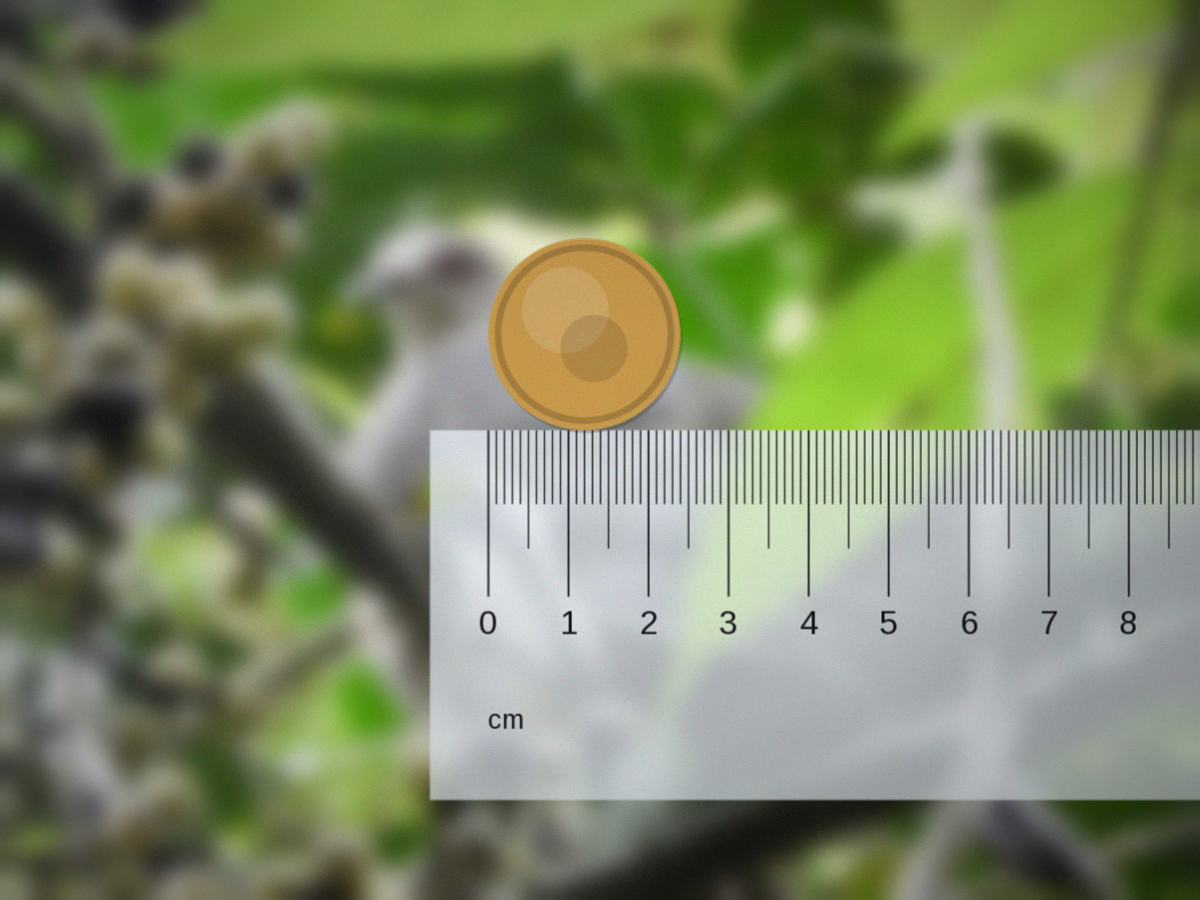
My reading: 2.4 (cm)
